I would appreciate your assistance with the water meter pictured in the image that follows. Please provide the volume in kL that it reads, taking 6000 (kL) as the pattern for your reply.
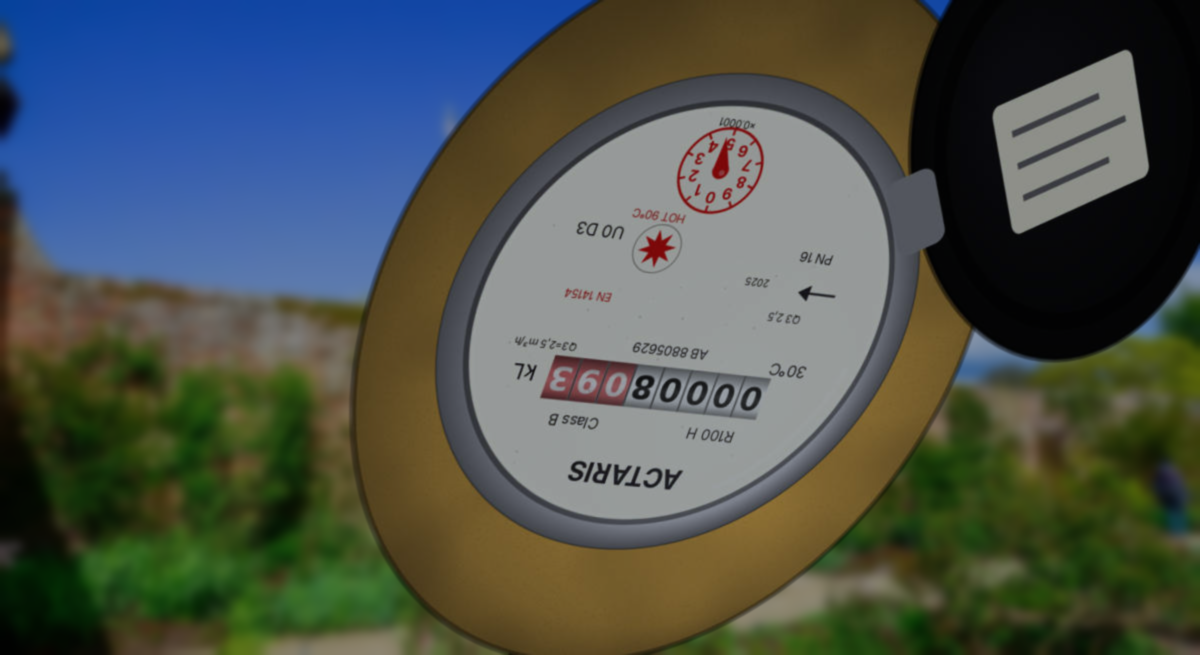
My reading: 8.0934 (kL)
